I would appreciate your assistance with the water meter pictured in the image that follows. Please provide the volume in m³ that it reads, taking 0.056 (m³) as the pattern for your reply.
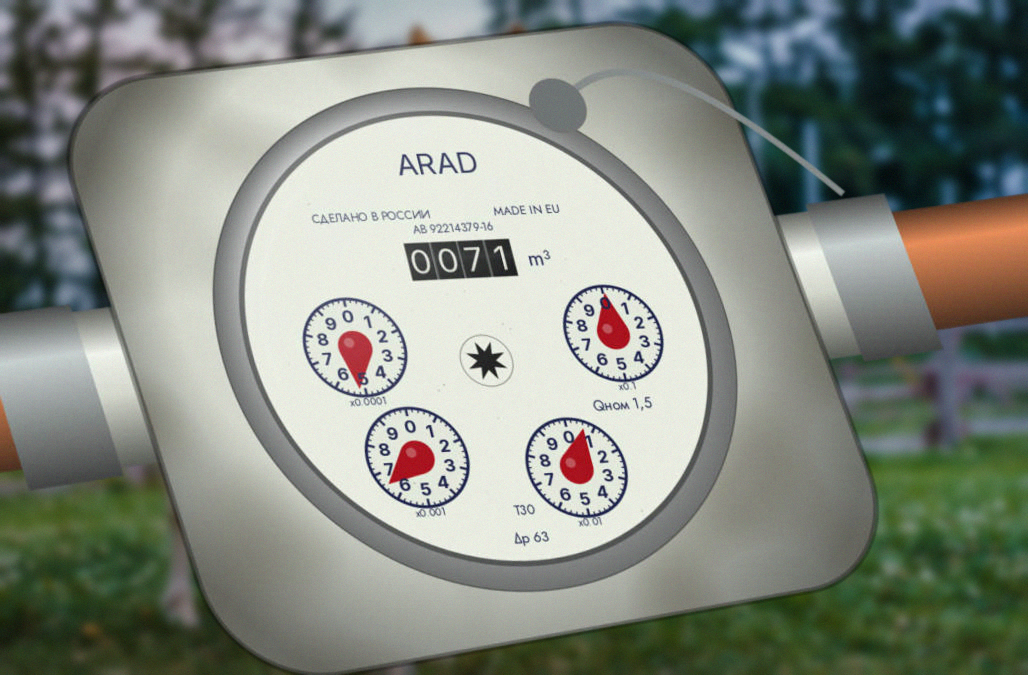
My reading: 71.0065 (m³)
